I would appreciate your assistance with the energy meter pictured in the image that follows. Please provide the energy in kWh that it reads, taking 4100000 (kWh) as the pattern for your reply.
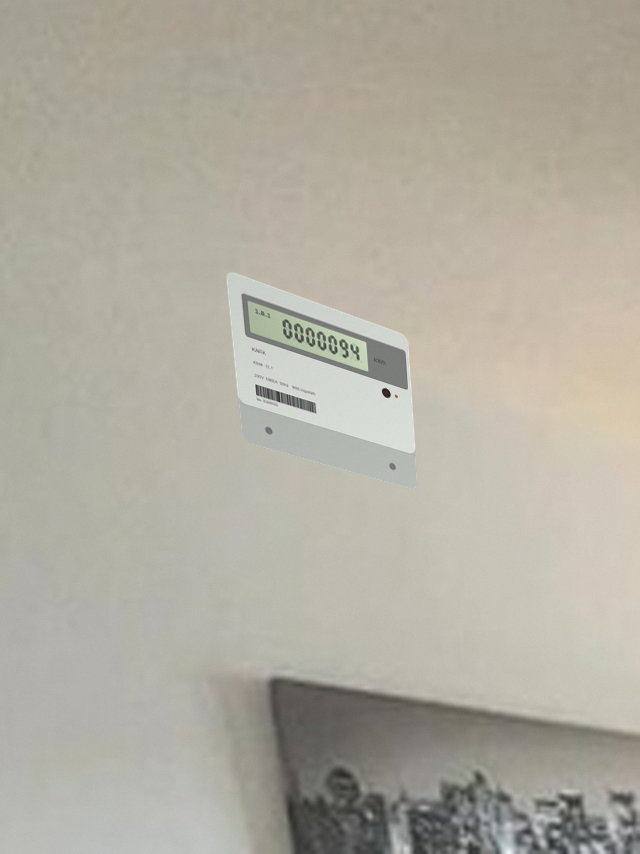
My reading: 94 (kWh)
